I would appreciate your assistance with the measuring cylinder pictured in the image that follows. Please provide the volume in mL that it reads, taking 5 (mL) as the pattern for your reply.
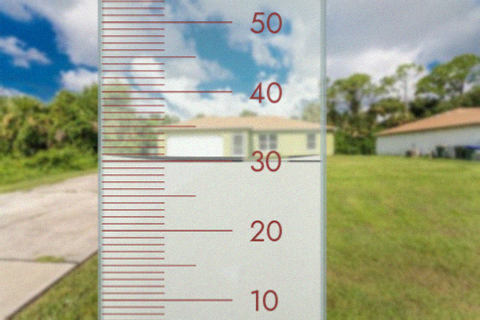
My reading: 30 (mL)
